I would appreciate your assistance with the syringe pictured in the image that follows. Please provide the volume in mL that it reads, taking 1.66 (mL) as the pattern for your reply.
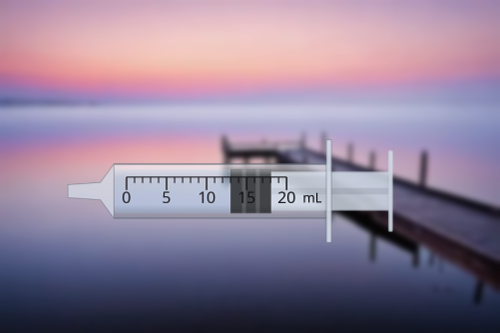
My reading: 13 (mL)
